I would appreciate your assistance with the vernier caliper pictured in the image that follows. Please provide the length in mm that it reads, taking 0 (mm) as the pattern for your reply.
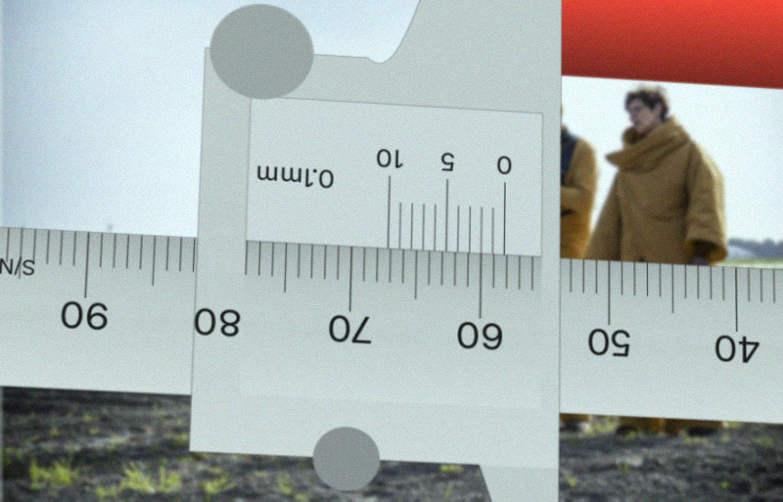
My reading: 58.2 (mm)
